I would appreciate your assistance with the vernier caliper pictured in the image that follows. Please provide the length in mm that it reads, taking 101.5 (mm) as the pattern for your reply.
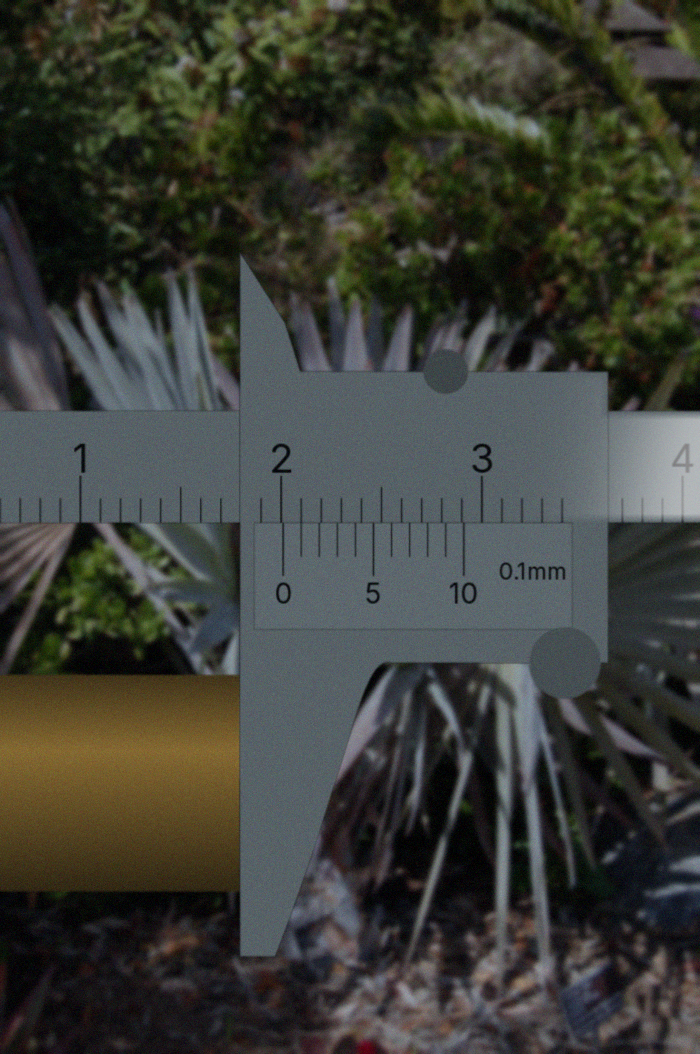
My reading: 20.1 (mm)
